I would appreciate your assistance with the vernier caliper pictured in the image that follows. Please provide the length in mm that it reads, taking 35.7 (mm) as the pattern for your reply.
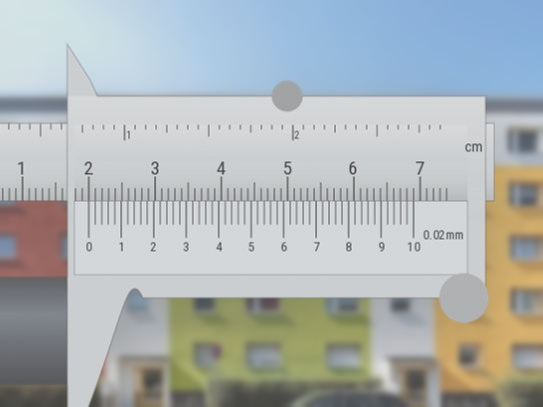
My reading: 20.0 (mm)
